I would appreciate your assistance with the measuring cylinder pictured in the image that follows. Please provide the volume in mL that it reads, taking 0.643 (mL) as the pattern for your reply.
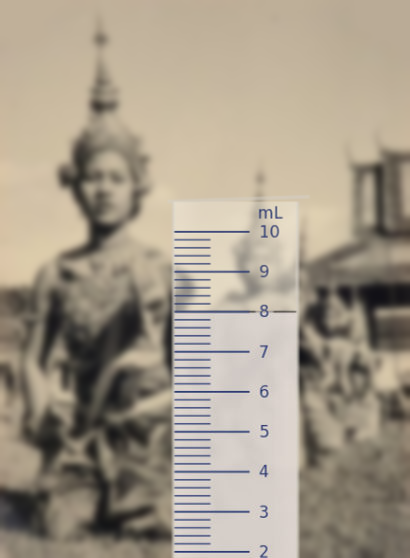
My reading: 8 (mL)
